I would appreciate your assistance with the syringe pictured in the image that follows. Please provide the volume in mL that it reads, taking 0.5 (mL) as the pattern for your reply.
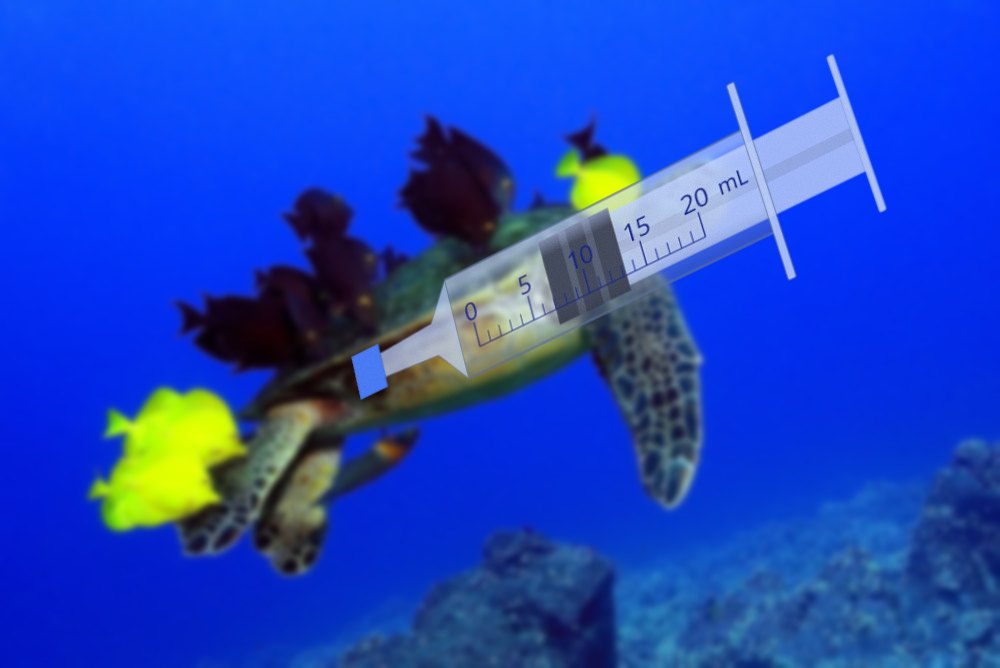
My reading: 7 (mL)
